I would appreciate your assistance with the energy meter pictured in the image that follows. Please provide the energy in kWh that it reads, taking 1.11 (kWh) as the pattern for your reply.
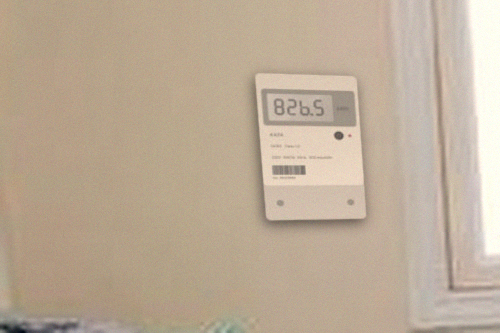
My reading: 826.5 (kWh)
